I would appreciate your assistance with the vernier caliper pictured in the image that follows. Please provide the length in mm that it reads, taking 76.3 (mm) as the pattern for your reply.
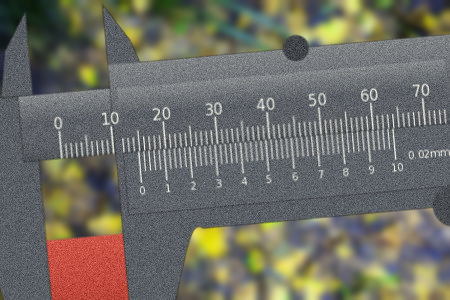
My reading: 14.8 (mm)
